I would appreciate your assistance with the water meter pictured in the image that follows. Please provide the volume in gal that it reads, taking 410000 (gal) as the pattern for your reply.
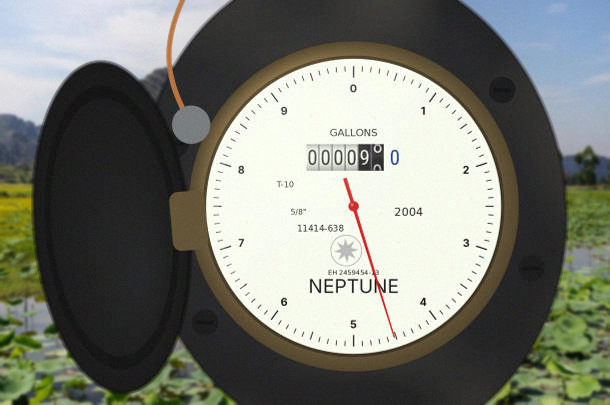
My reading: 984.5 (gal)
